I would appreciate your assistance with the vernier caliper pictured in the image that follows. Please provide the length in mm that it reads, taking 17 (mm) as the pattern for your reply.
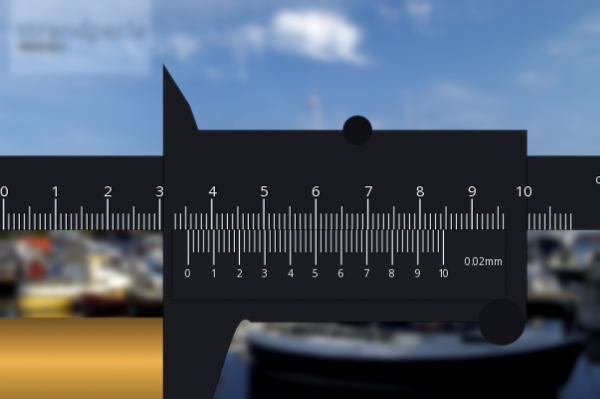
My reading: 35.5 (mm)
